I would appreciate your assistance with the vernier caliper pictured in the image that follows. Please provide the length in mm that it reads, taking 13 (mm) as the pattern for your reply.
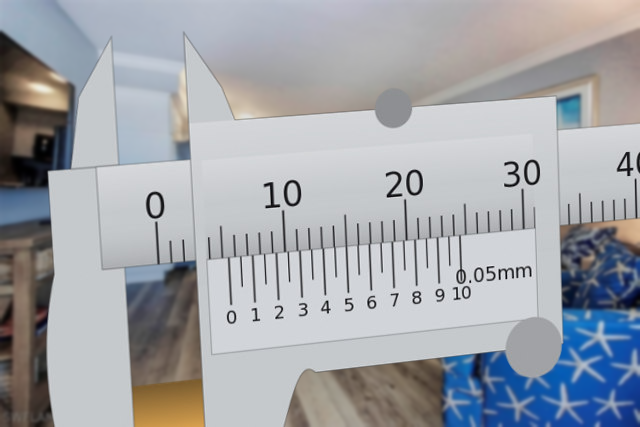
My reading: 5.5 (mm)
